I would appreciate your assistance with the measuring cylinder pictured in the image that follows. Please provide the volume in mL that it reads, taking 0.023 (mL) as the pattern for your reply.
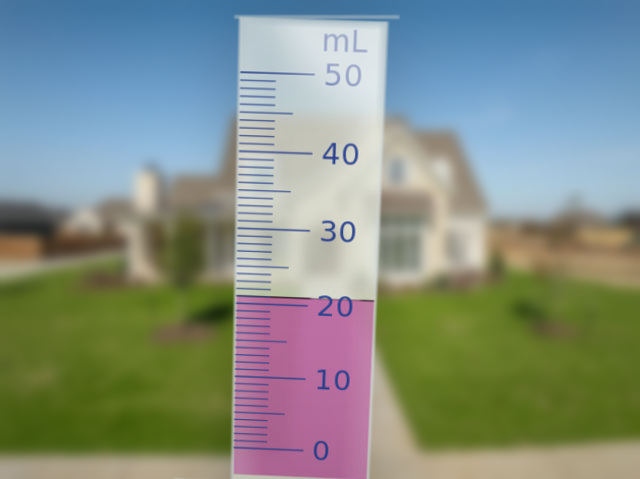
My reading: 21 (mL)
